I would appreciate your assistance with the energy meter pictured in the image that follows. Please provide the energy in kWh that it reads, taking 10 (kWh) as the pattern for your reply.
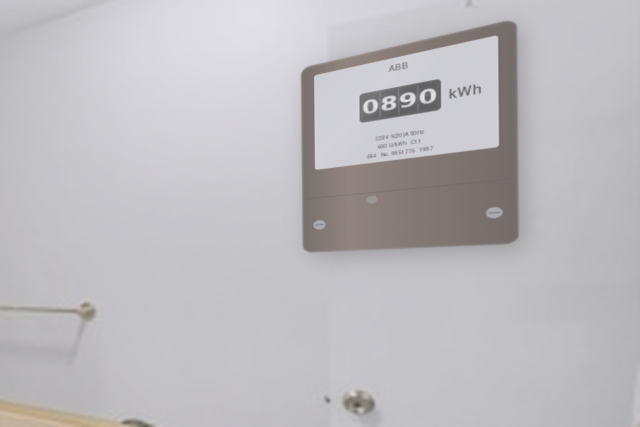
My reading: 890 (kWh)
